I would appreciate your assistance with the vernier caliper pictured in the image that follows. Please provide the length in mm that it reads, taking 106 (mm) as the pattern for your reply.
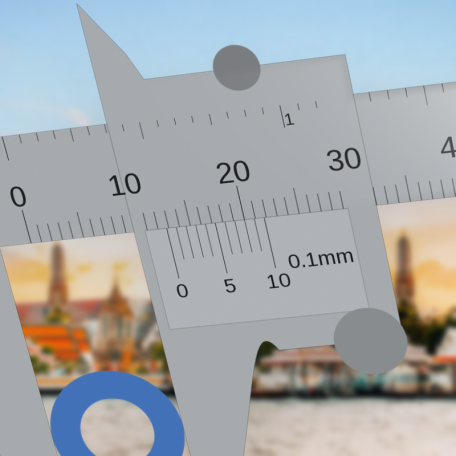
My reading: 12.8 (mm)
